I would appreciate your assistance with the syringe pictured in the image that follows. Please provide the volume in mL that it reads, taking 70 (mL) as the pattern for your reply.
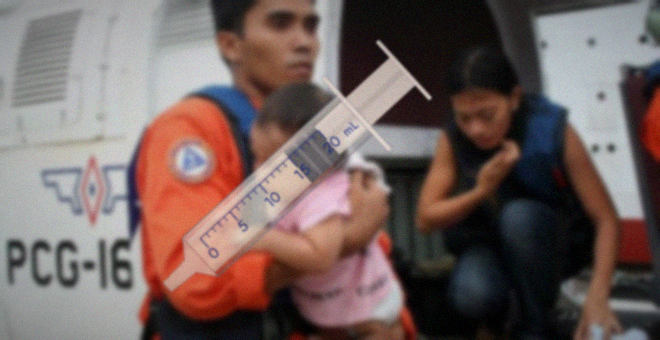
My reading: 15 (mL)
